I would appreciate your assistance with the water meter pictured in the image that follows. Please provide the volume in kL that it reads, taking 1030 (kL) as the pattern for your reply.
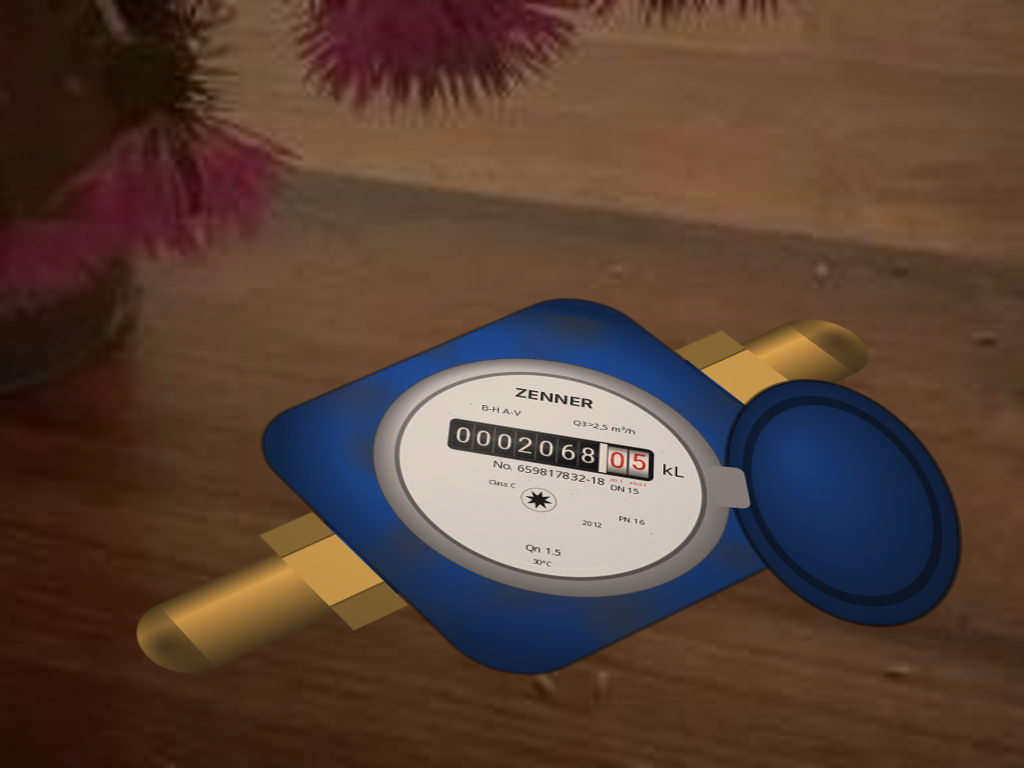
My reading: 2068.05 (kL)
